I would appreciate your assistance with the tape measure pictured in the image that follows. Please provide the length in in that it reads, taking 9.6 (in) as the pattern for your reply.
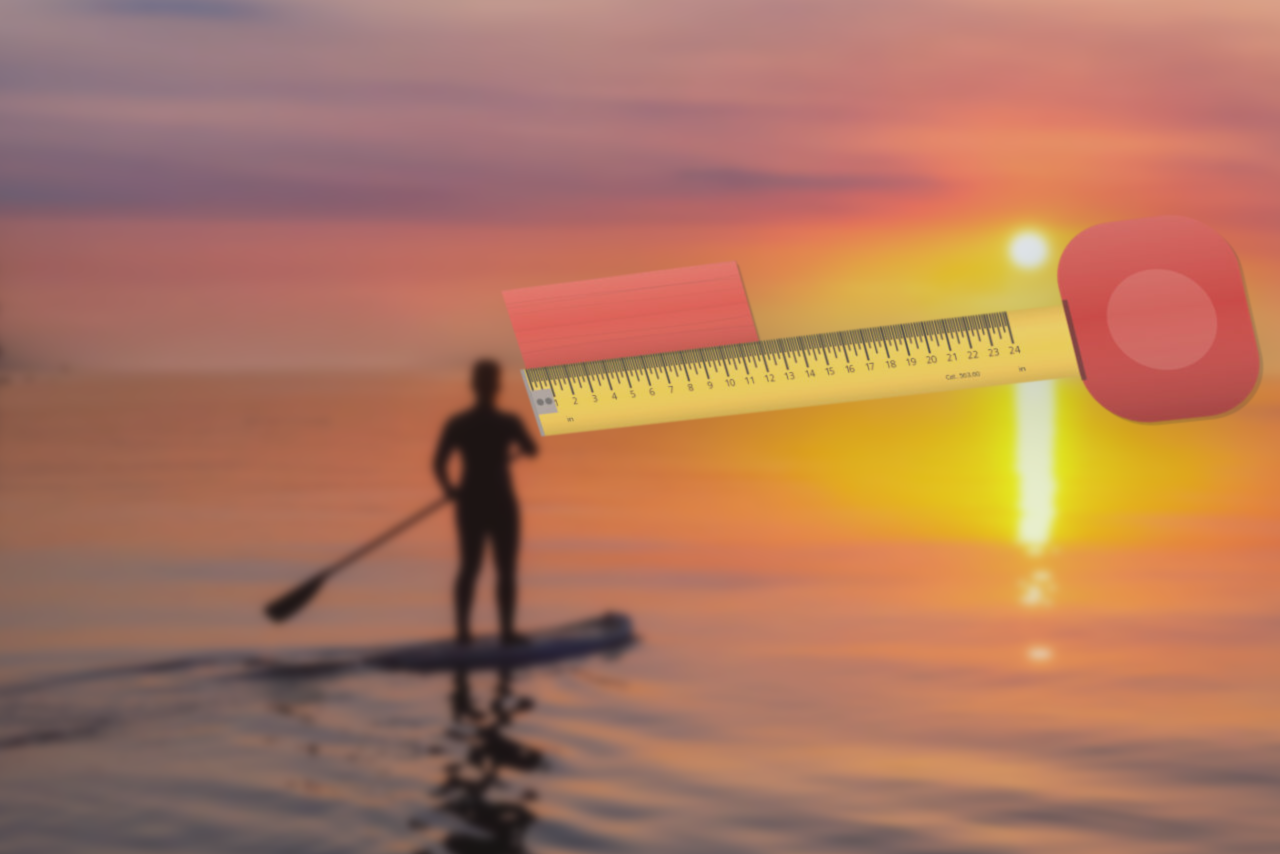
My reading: 12 (in)
